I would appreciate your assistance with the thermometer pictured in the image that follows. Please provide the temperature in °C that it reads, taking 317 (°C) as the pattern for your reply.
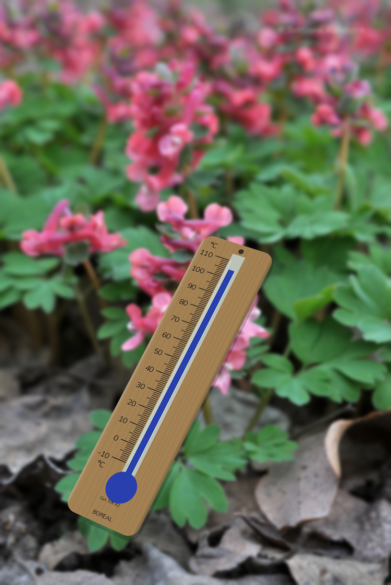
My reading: 105 (°C)
